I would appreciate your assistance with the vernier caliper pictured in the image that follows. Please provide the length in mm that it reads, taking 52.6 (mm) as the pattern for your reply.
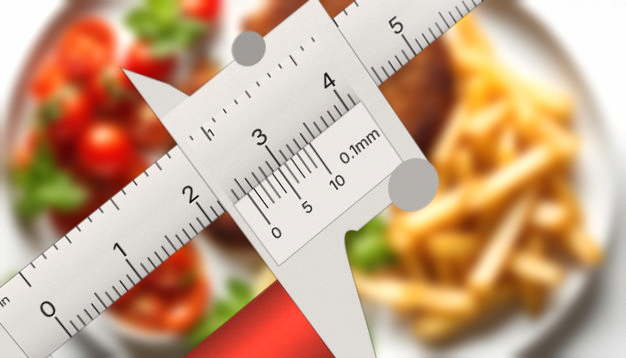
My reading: 25.2 (mm)
